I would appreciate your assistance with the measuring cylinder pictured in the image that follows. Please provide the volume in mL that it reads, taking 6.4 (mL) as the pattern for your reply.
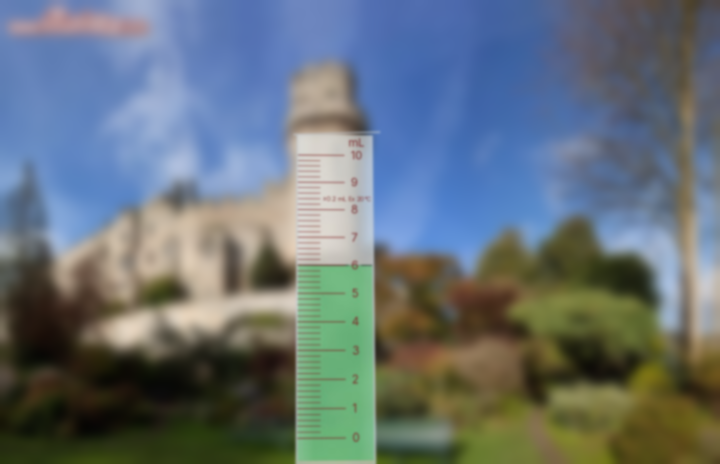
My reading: 6 (mL)
